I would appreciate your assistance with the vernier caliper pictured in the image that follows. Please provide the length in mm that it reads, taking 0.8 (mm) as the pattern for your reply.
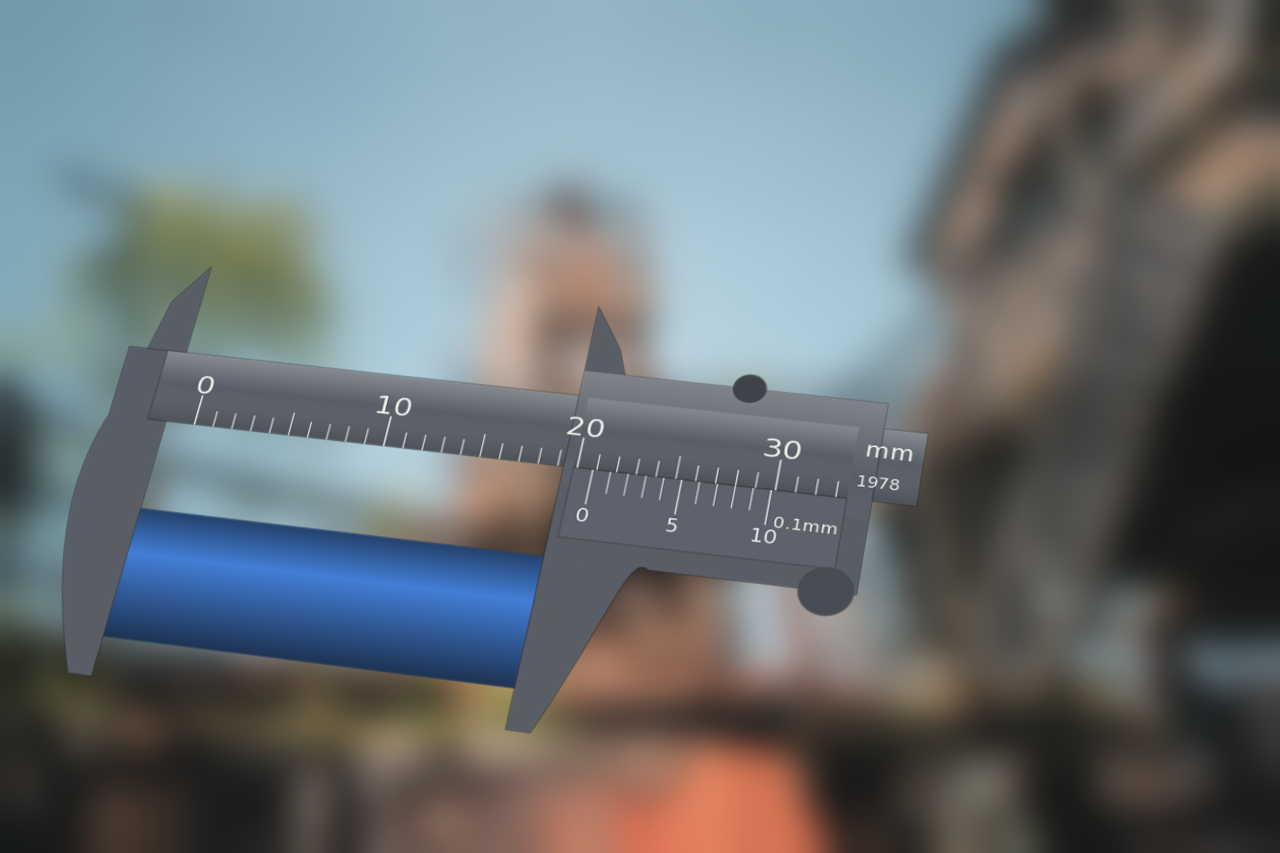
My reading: 20.8 (mm)
